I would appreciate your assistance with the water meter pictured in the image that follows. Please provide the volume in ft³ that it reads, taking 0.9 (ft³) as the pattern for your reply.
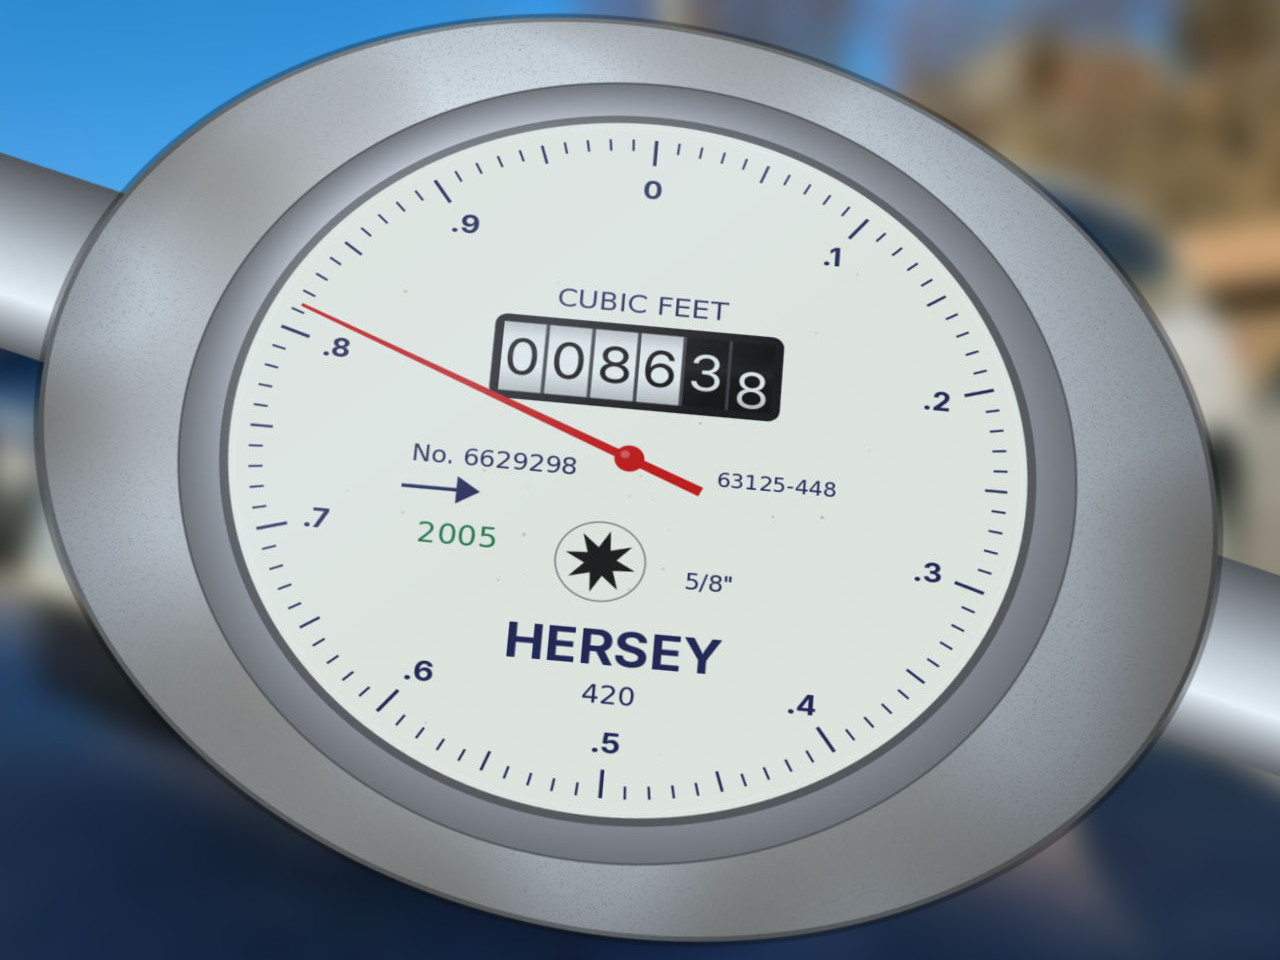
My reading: 8637.81 (ft³)
